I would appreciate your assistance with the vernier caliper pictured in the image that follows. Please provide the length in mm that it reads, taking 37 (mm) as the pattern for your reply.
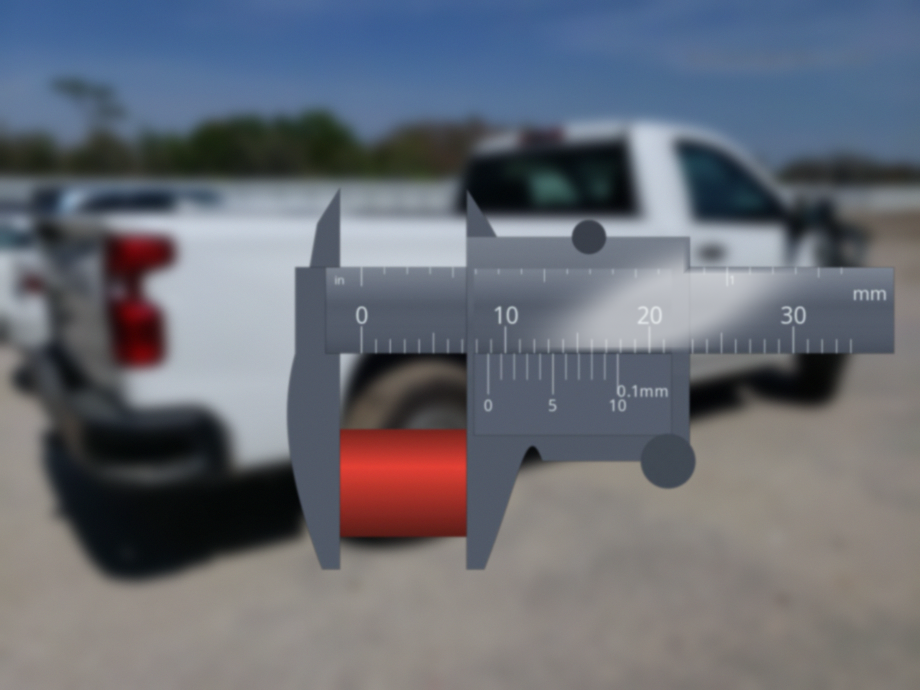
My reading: 8.8 (mm)
